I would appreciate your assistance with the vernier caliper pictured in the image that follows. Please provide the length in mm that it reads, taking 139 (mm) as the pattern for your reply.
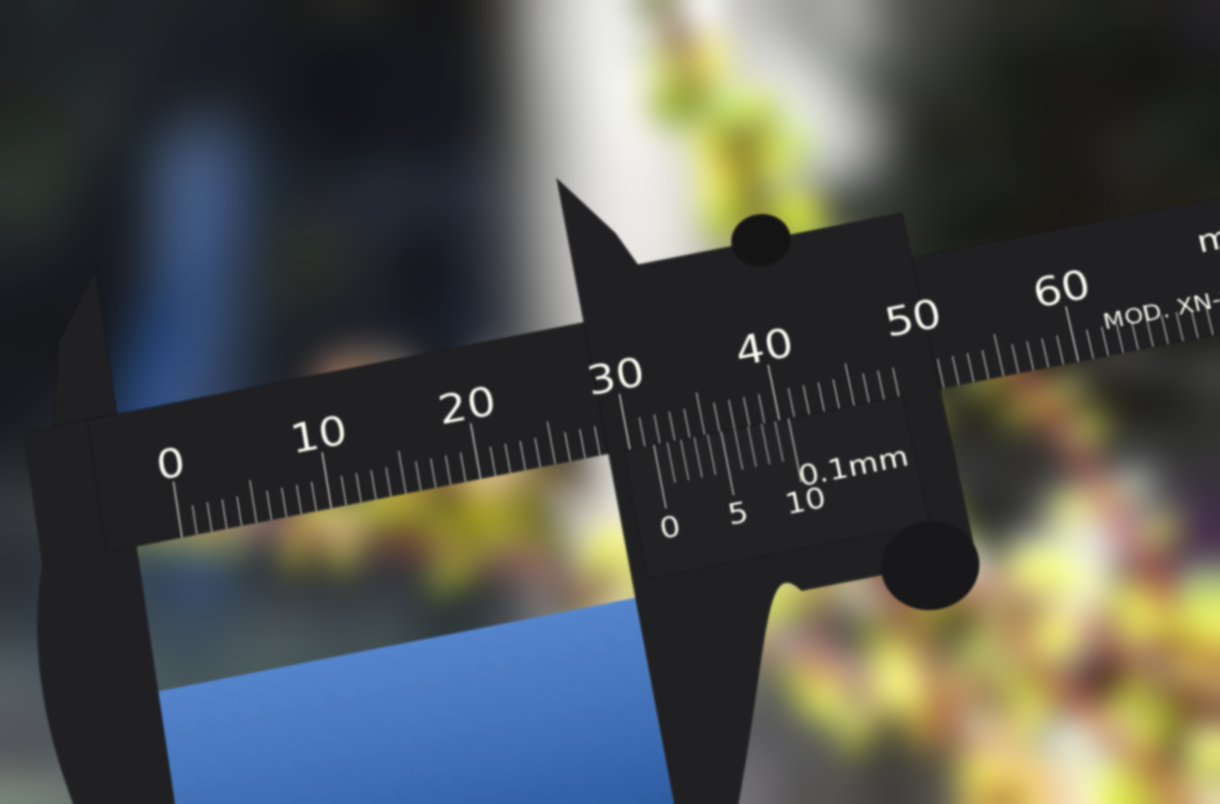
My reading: 31.6 (mm)
